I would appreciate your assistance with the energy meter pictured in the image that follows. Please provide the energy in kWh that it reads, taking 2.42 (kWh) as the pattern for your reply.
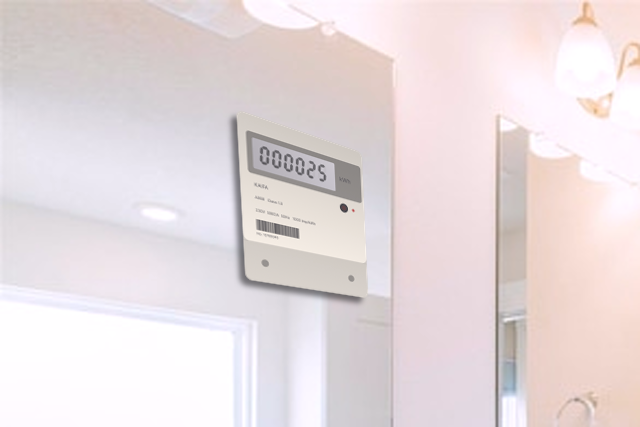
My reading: 25 (kWh)
